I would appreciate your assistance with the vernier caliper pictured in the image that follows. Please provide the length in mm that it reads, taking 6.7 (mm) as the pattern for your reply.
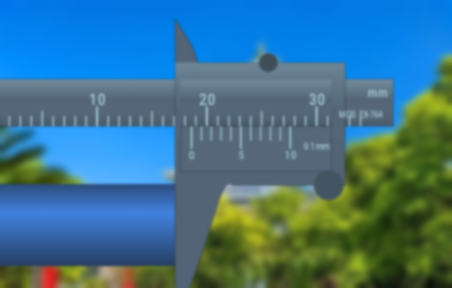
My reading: 18.6 (mm)
